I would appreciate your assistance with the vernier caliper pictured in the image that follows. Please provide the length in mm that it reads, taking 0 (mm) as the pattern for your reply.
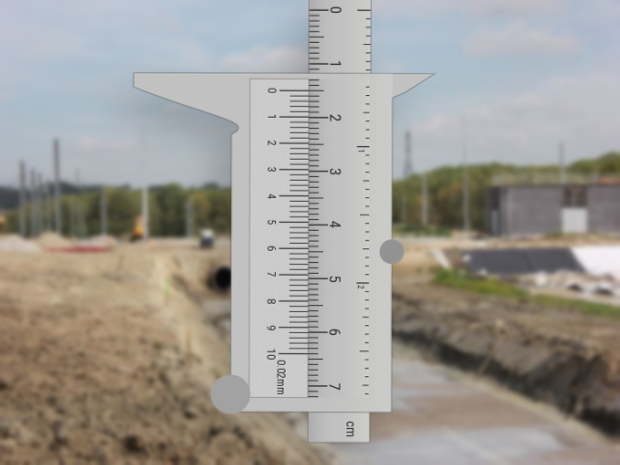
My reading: 15.0 (mm)
